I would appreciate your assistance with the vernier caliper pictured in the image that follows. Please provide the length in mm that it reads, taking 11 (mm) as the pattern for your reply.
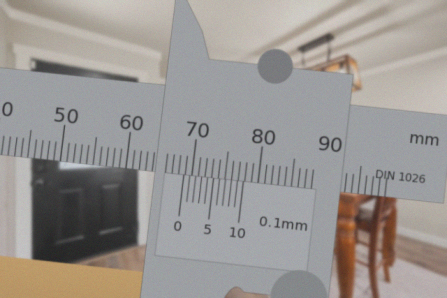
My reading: 68.8 (mm)
